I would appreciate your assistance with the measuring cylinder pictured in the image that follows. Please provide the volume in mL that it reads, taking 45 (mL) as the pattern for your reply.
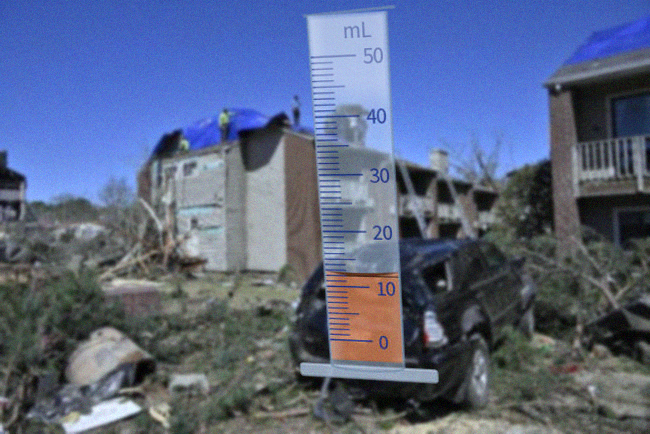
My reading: 12 (mL)
